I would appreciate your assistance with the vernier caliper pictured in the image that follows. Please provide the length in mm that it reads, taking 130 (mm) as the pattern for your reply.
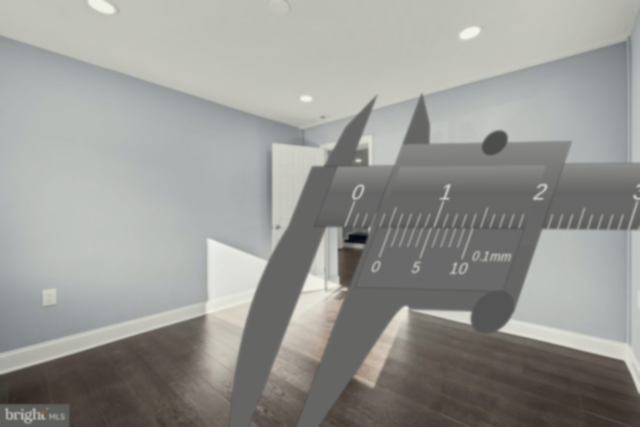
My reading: 5.2 (mm)
